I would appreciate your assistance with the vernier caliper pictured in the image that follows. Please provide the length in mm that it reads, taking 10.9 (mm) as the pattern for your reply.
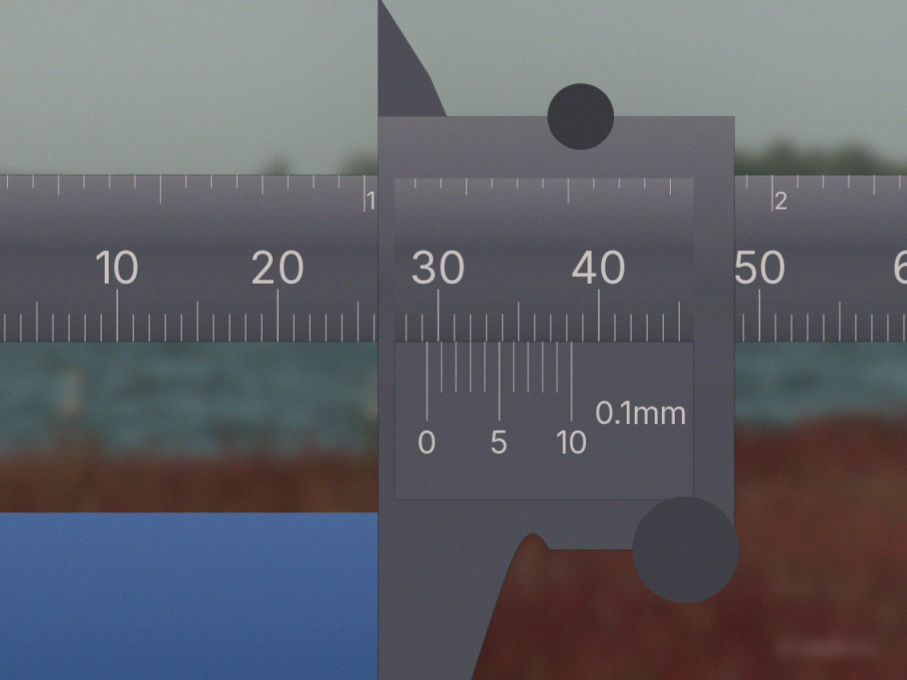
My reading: 29.3 (mm)
